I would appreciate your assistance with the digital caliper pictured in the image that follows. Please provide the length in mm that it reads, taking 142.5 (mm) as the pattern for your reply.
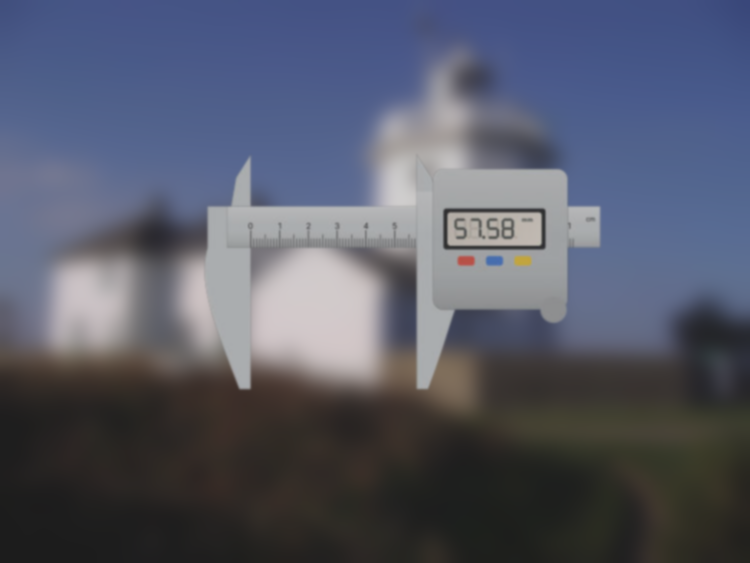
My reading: 57.58 (mm)
